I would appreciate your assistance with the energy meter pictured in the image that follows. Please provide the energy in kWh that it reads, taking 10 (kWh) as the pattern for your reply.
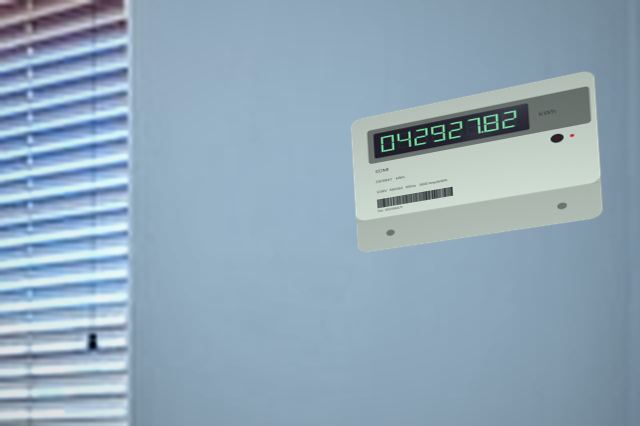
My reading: 42927.82 (kWh)
